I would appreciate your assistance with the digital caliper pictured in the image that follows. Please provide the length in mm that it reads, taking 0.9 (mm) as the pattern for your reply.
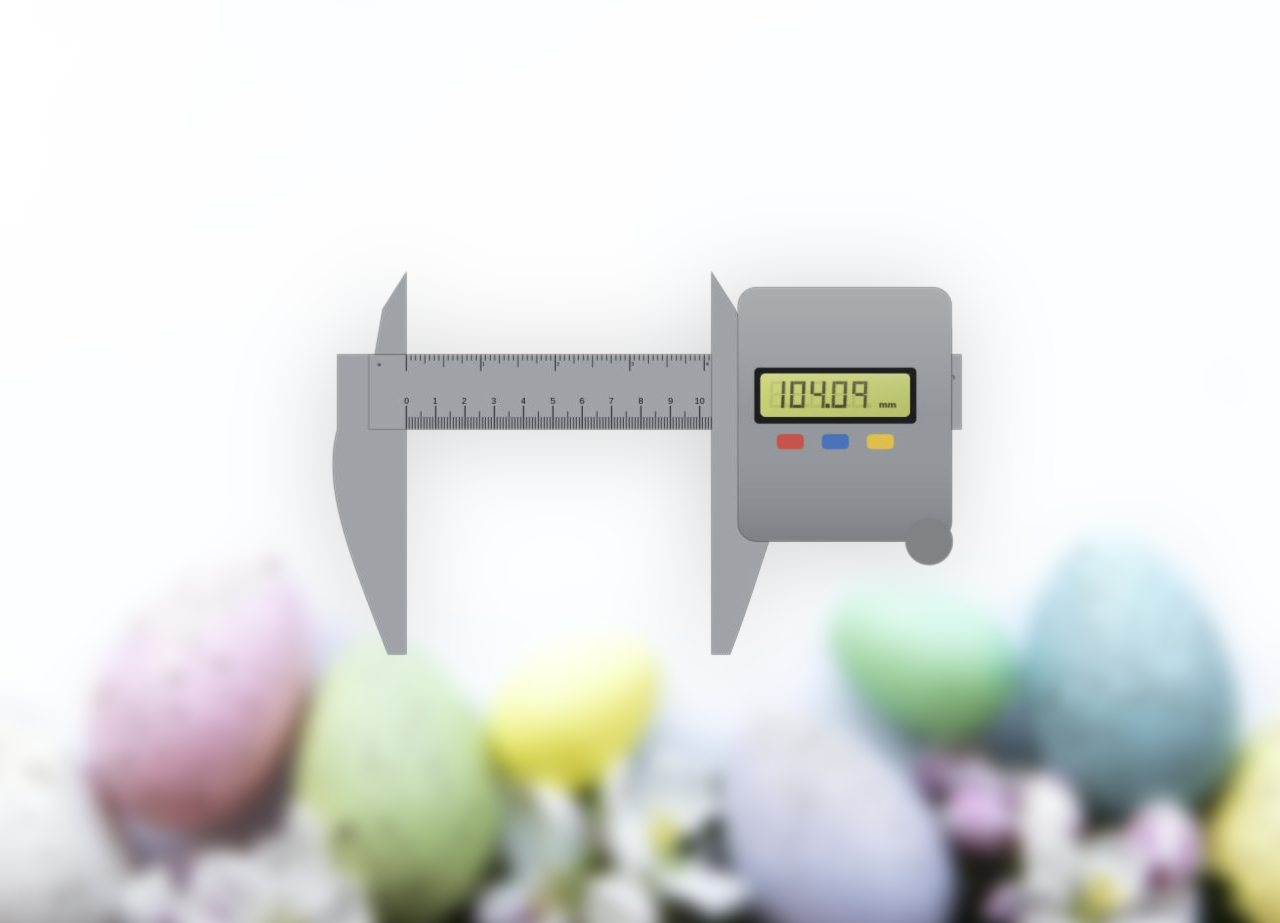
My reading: 104.09 (mm)
